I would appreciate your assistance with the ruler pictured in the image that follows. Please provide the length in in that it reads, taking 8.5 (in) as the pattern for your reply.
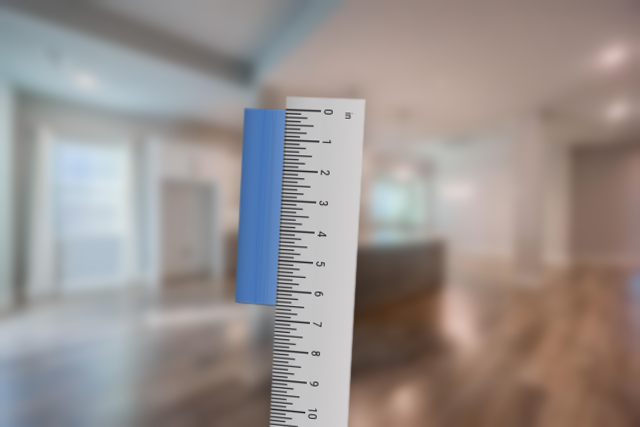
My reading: 6.5 (in)
